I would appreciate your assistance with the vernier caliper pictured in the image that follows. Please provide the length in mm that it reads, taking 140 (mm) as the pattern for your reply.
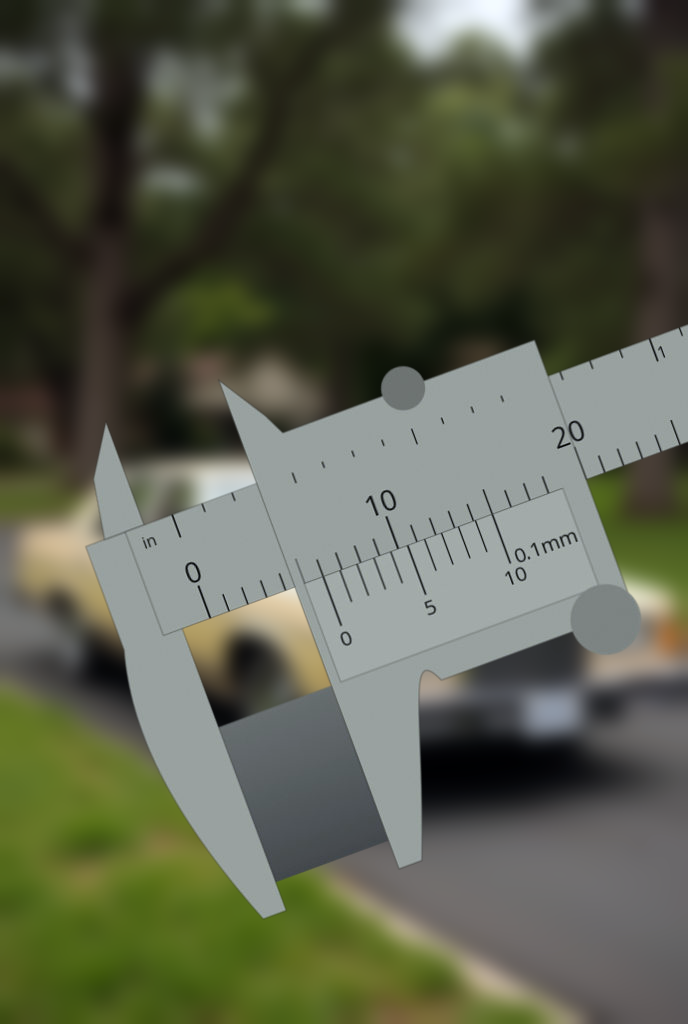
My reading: 6.0 (mm)
